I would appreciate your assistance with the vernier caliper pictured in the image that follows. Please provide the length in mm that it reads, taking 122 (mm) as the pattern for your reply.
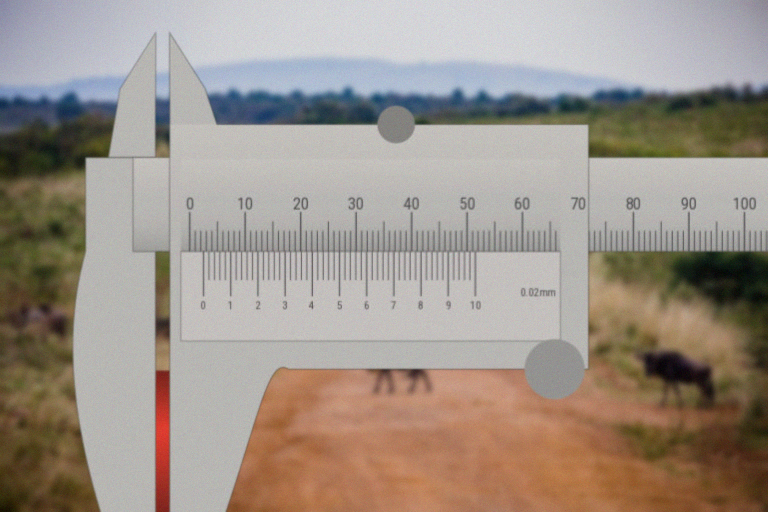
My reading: 2.5 (mm)
